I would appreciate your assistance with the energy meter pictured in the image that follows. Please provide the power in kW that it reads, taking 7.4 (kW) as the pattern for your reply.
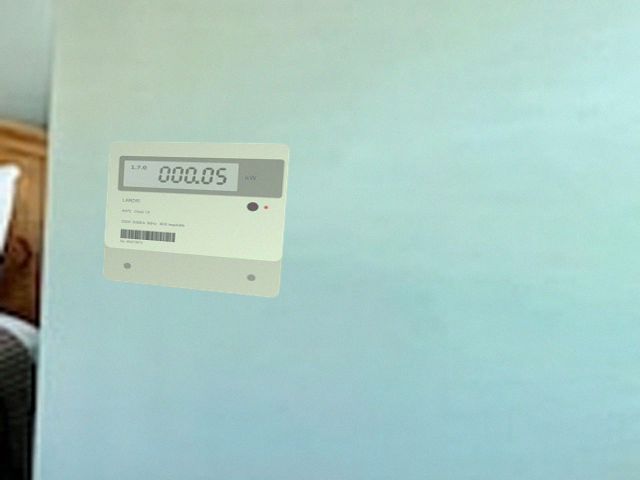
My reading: 0.05 (kW)
